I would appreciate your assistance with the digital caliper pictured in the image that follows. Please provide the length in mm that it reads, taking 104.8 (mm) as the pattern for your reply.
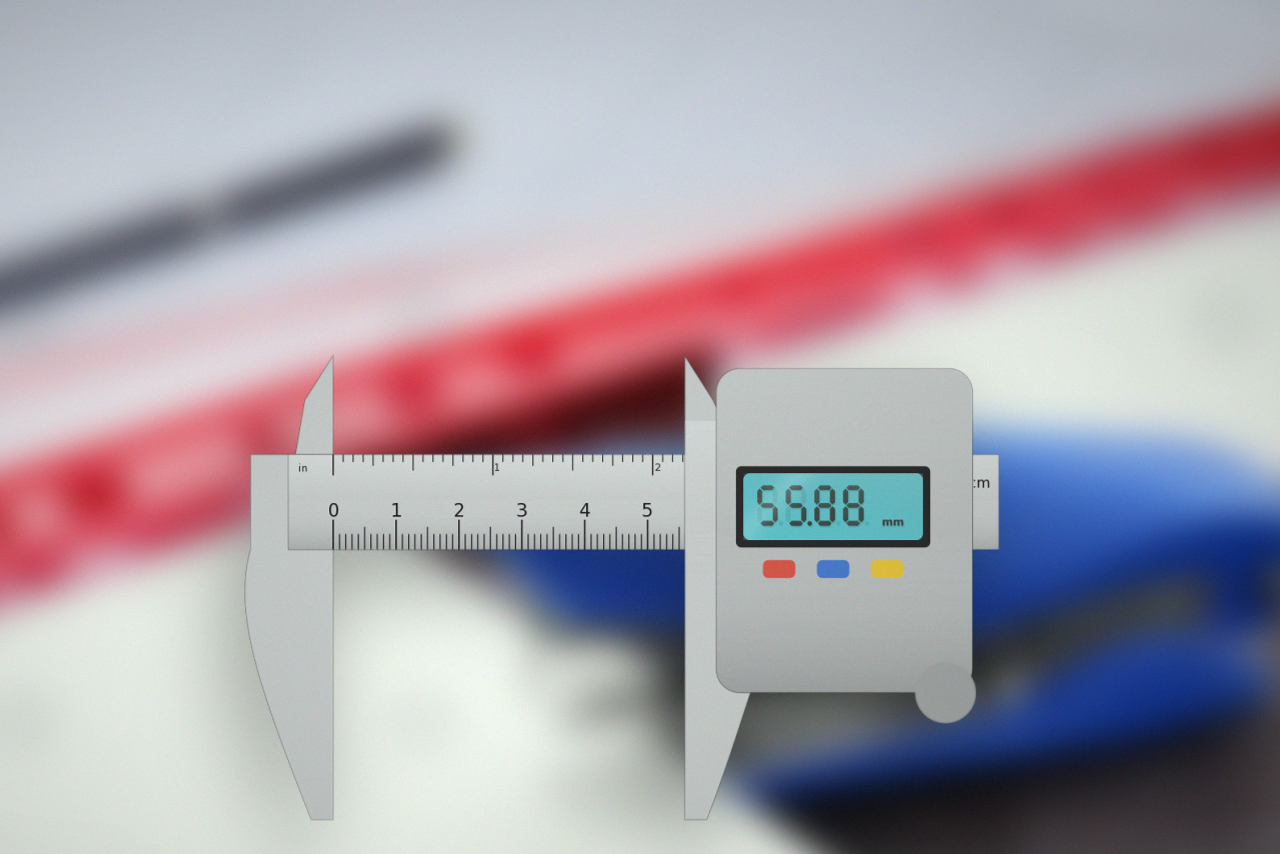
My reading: 55.88 (mm)
